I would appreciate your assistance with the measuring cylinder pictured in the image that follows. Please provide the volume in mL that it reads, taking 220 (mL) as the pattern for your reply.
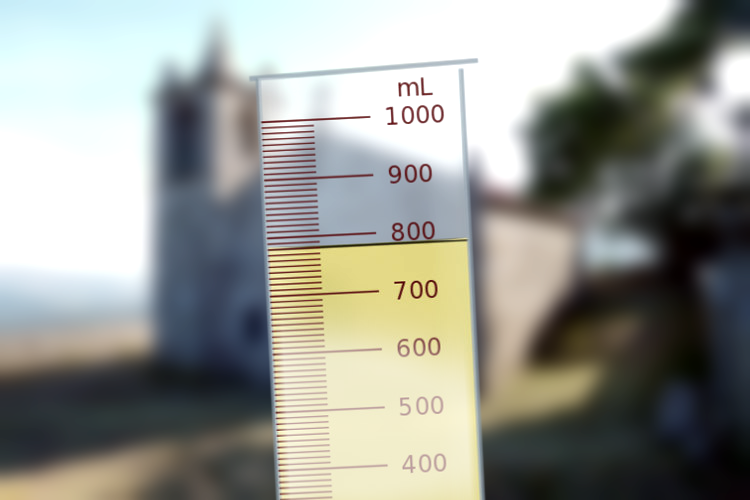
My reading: 780 (mL)
